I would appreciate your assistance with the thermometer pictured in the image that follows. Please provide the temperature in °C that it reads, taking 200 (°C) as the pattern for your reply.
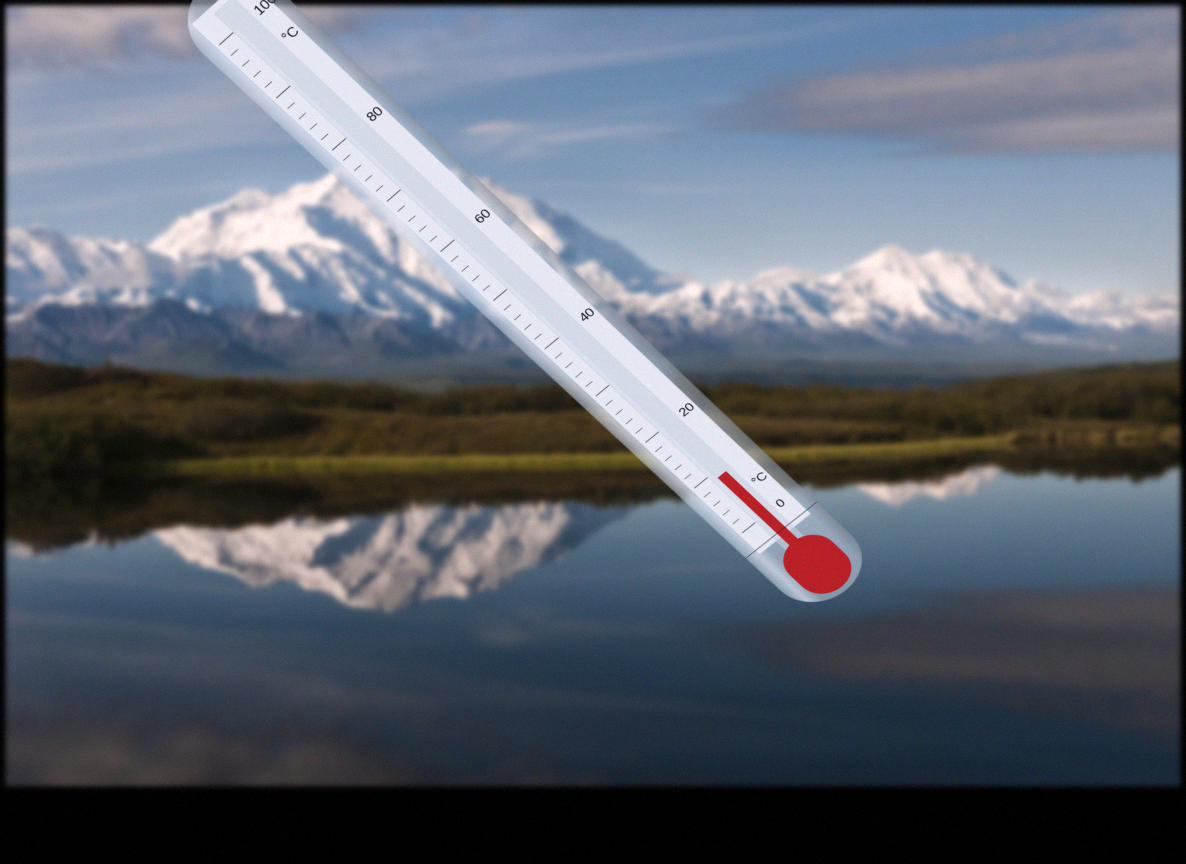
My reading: 9 (°C)
